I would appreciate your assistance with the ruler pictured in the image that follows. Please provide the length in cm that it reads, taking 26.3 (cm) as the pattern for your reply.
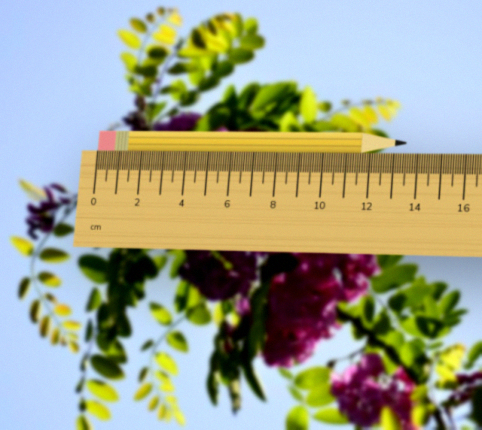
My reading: 13.5 (cm)
